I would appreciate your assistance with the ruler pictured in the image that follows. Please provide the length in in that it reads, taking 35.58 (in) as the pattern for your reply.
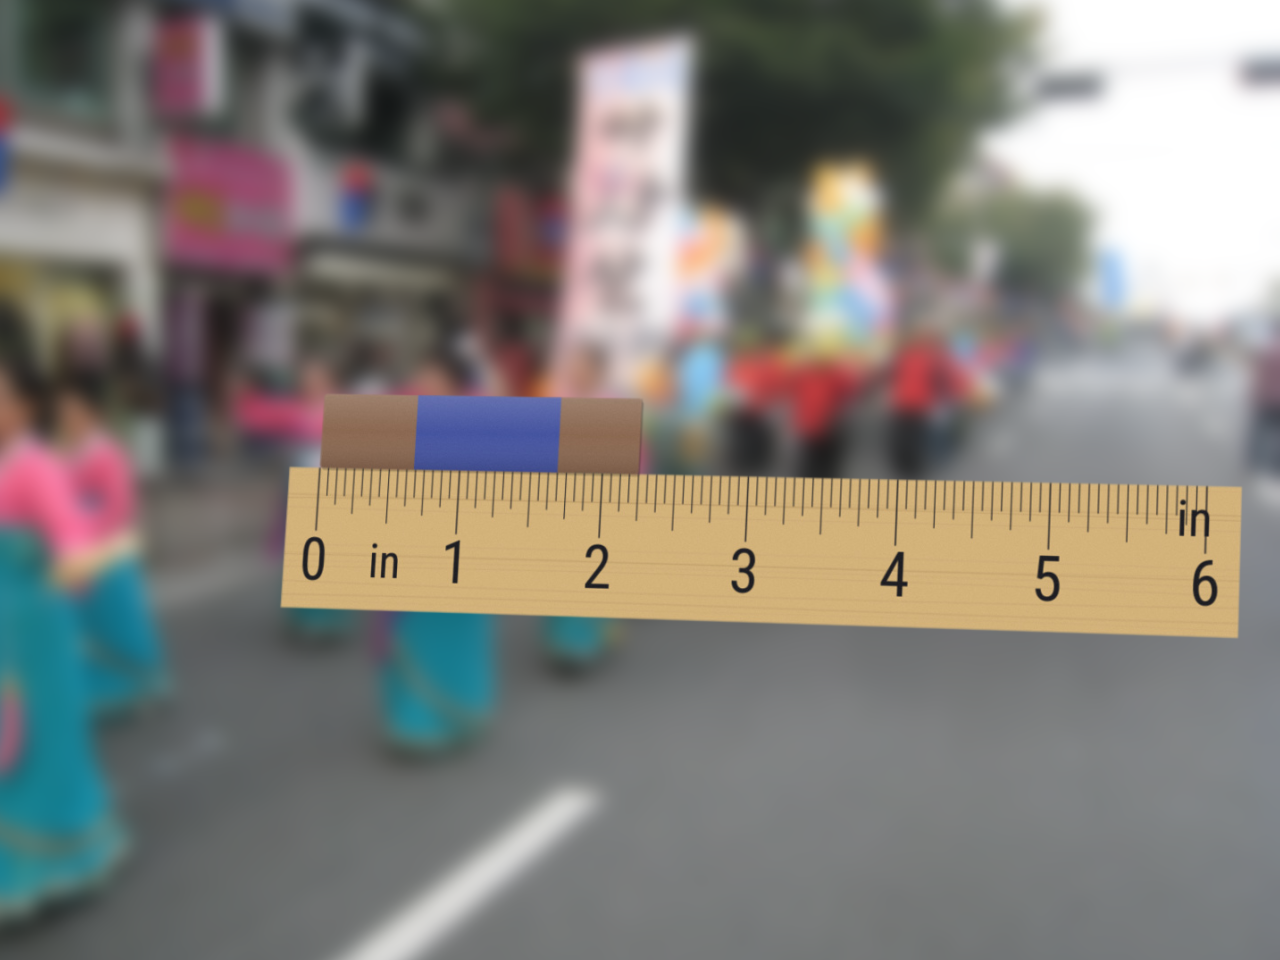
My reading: 2.25 (in)
